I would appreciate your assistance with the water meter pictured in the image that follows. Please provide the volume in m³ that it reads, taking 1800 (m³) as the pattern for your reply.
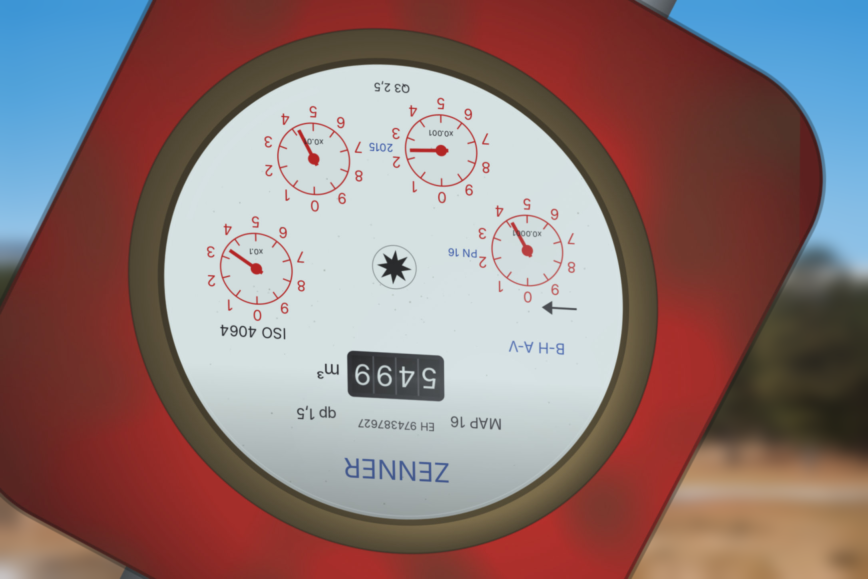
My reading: 5499.3424 (m³)
